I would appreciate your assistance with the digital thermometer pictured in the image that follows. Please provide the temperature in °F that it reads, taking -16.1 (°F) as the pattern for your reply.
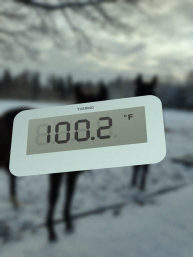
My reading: 100.2 (°F)
